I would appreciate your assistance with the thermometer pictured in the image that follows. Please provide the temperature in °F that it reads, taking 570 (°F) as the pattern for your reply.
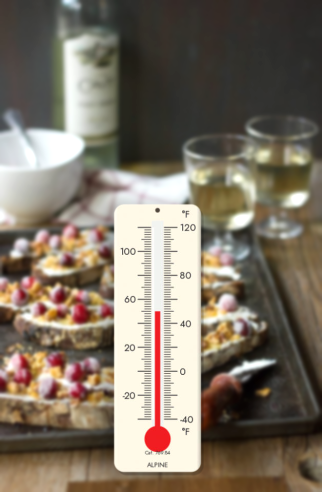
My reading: 50 (°F)
